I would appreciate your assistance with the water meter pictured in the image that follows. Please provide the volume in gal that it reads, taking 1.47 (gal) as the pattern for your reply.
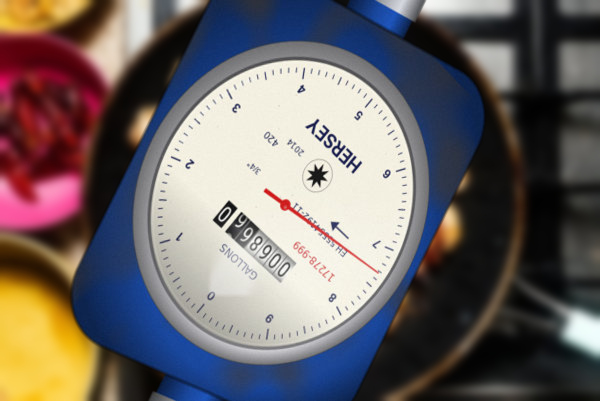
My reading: 68657.3 (gal)
